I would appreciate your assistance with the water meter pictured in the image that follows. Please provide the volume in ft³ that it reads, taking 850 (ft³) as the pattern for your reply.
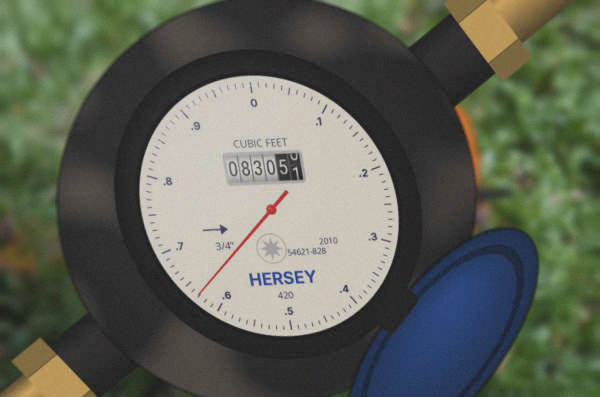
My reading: 83050.63 (ft³)
